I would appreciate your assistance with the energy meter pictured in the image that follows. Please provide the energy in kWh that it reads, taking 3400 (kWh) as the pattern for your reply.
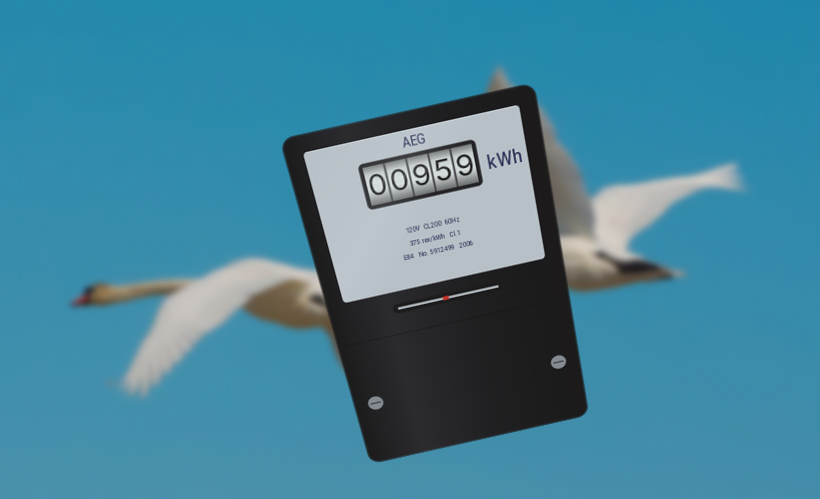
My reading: 959 (kWh)
